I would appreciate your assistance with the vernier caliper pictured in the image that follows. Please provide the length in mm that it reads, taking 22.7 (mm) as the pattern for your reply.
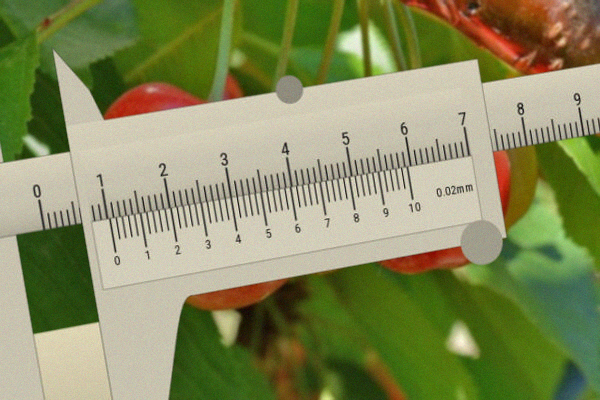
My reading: 10.4 (mm)
